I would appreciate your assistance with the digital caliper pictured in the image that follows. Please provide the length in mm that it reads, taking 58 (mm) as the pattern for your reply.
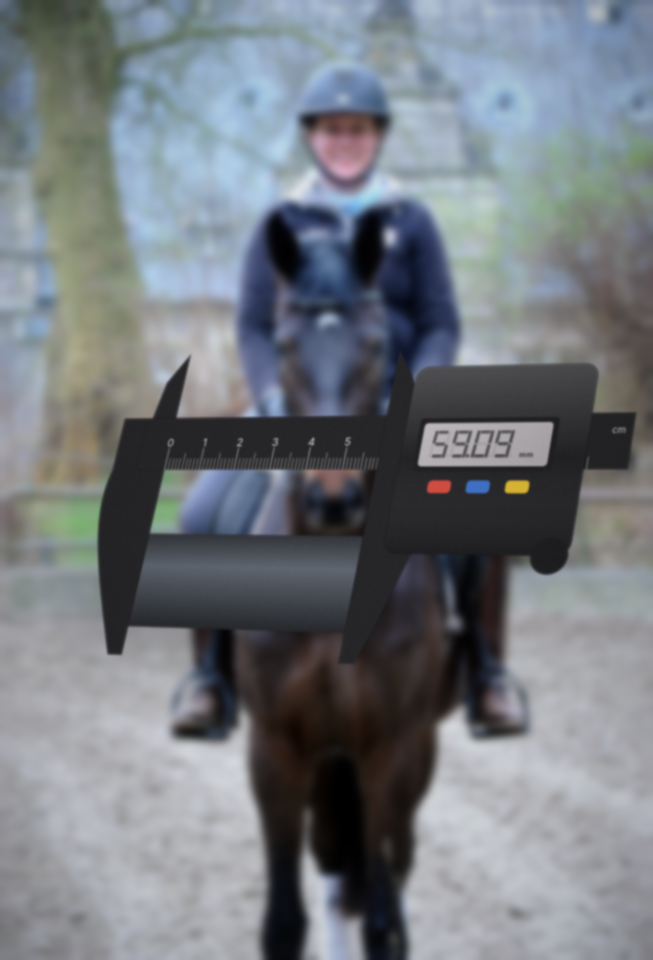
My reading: 59.09 (mm)
